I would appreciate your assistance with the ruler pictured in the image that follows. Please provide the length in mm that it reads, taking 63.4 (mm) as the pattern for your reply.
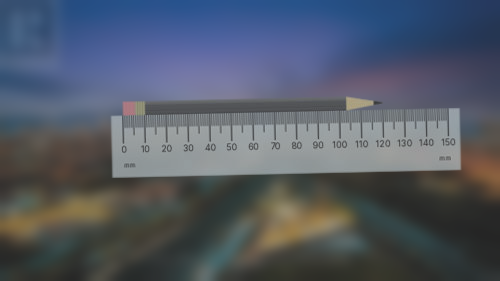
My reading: 120 (mm)
